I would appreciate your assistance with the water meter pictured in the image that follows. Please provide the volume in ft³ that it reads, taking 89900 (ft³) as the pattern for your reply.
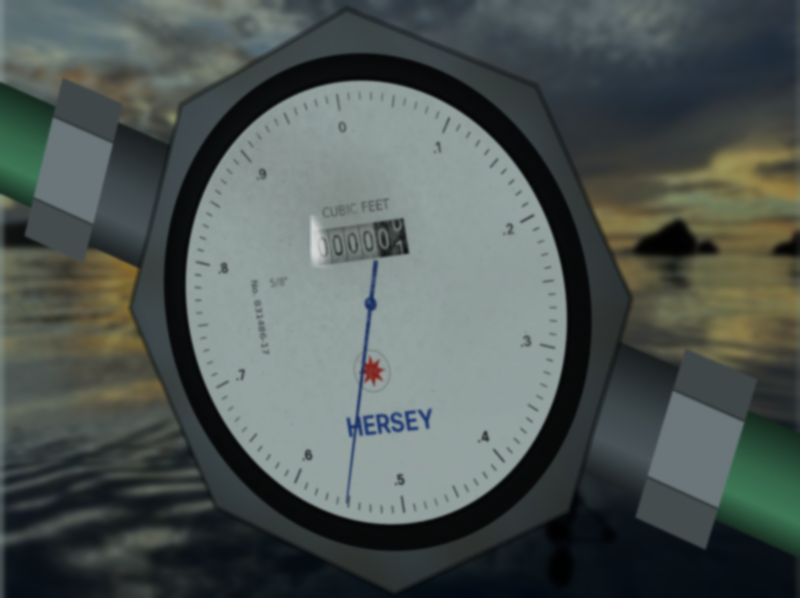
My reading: 0.55 (ft³)
